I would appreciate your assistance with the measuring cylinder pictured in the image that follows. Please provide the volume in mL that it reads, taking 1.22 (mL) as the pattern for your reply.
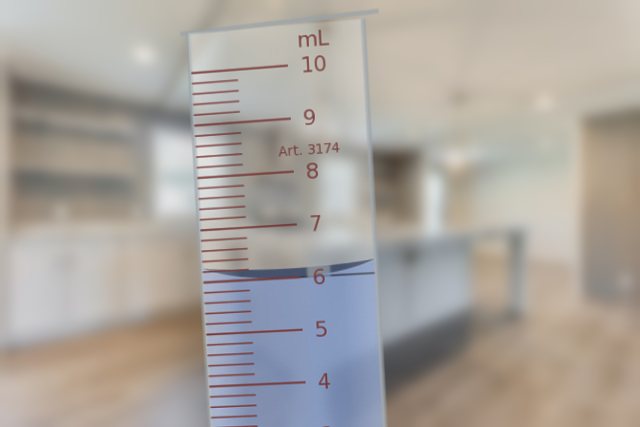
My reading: 6 (mL)
